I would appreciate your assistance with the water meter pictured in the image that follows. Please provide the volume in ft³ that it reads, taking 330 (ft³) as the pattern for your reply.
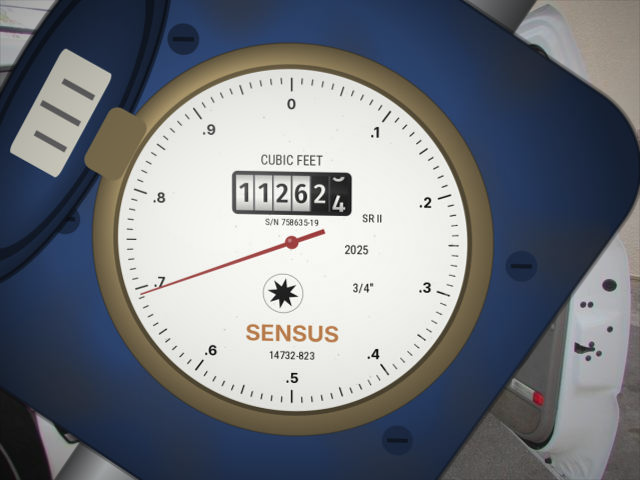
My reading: 112623.69 (ft³)
